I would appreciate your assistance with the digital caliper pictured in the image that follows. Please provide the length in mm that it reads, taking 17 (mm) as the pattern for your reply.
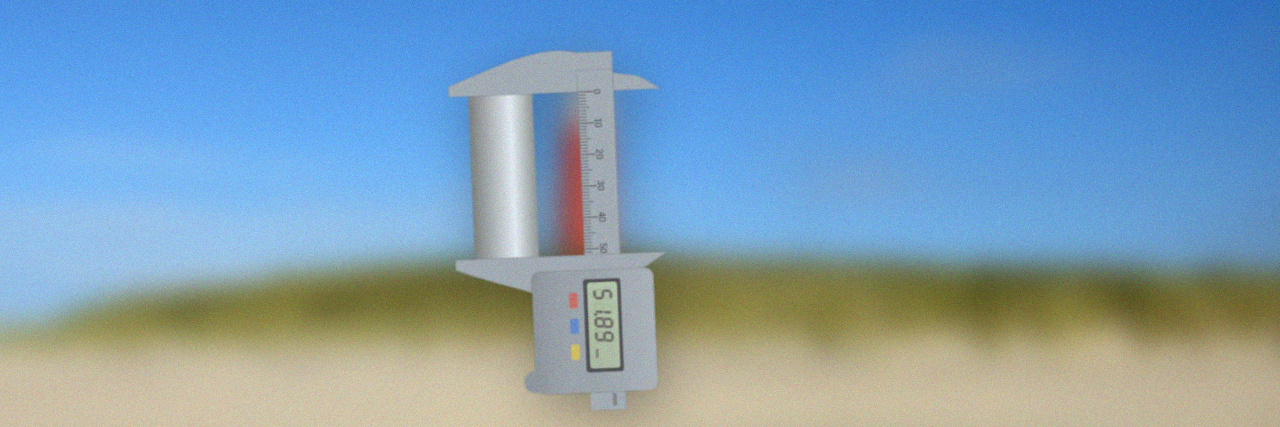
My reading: 51.89 (mm)
